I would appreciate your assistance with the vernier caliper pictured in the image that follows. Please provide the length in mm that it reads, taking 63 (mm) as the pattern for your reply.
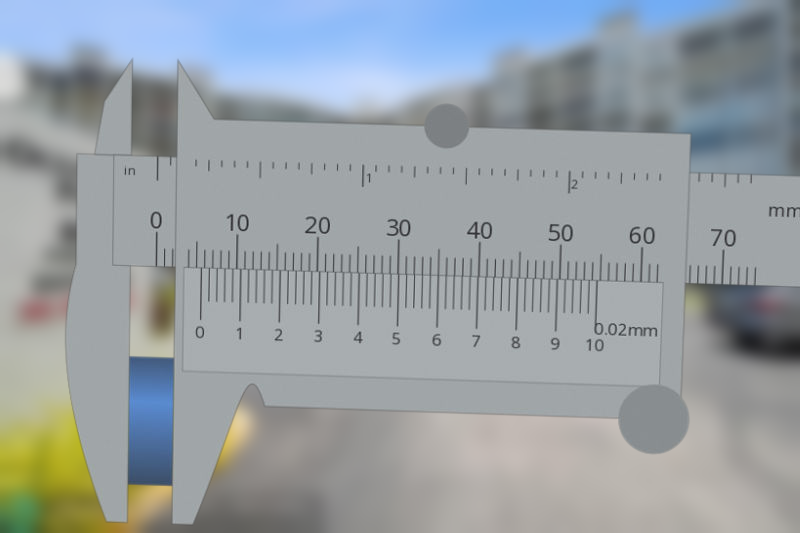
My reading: 5.6 (mm)
